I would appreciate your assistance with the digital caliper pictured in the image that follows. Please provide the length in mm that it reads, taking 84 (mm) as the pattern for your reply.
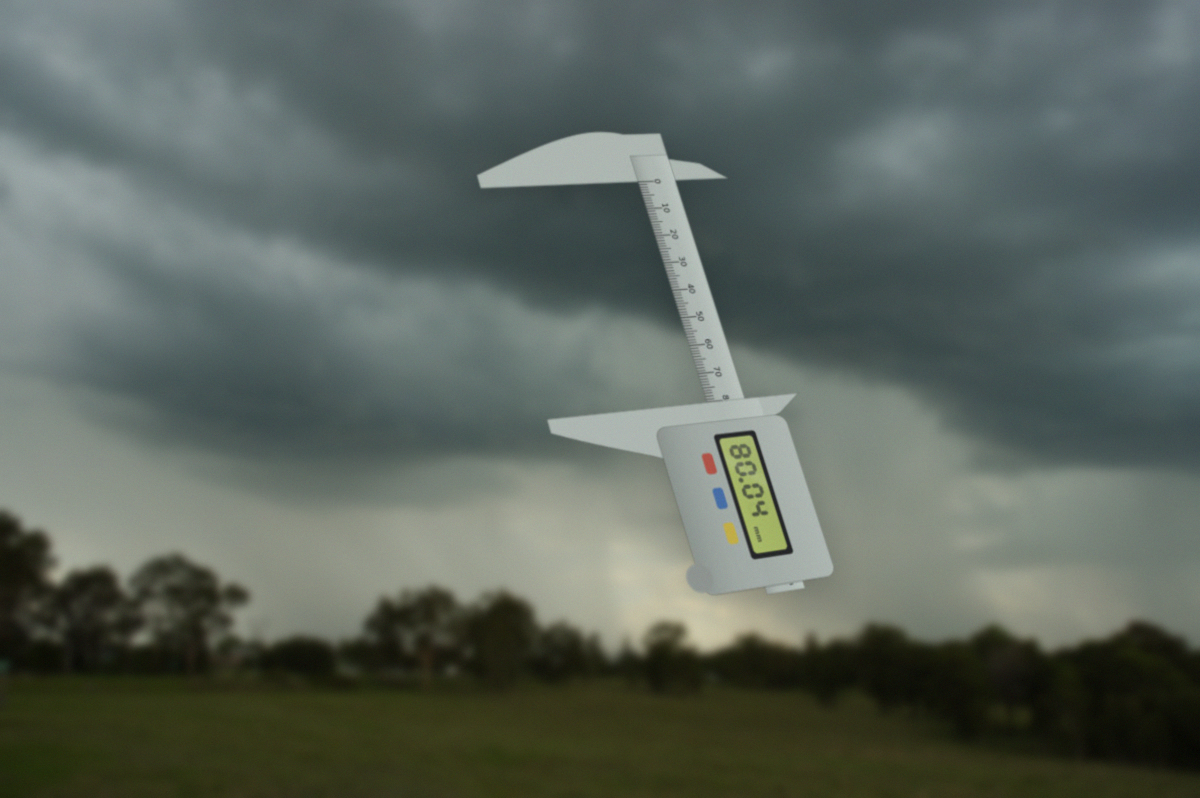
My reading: 80.04 (mm)
